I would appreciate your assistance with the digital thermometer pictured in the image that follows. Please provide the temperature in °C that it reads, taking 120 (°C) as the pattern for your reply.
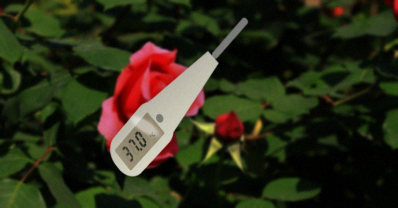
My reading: 37.0 (°C)
